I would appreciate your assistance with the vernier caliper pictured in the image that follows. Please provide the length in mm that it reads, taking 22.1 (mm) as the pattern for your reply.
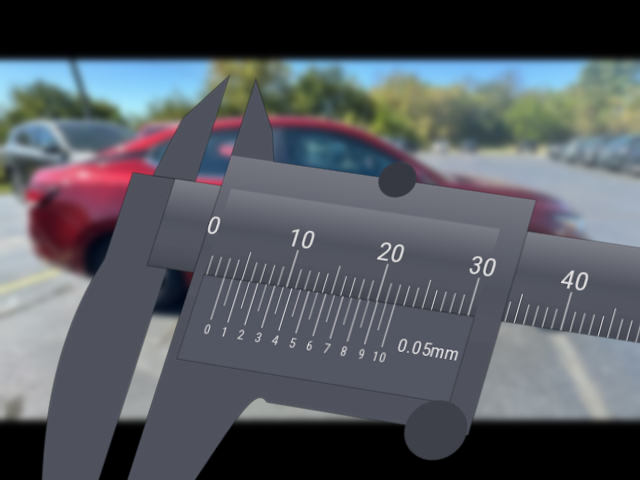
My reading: 3.0 (mm)
